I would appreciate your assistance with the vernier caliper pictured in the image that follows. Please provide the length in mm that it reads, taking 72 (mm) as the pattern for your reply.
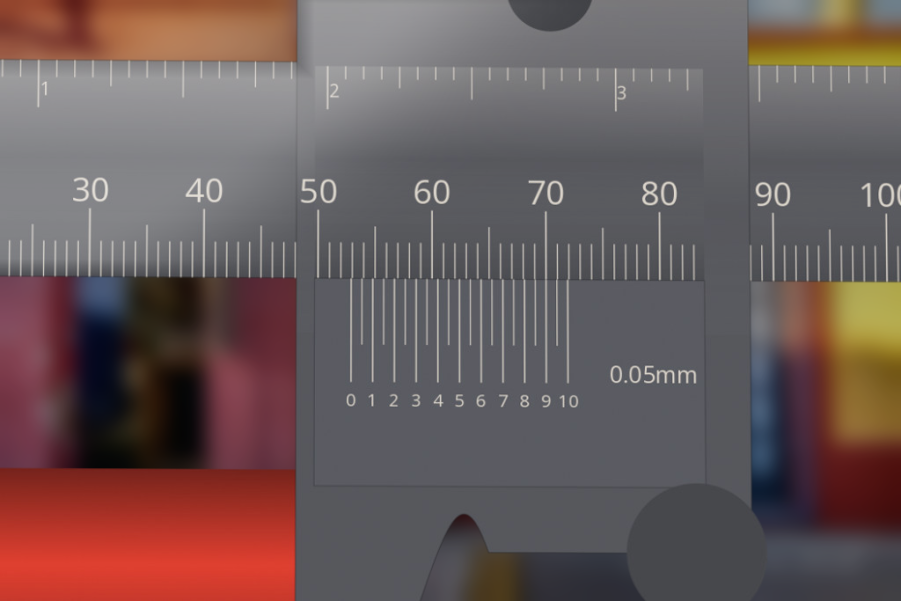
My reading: 52.9 (mm)
